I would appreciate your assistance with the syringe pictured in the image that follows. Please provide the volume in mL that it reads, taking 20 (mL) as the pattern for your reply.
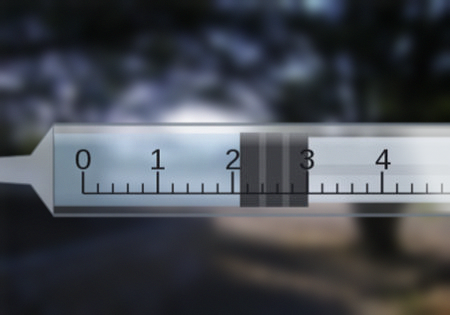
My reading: 2.1 (mL)
